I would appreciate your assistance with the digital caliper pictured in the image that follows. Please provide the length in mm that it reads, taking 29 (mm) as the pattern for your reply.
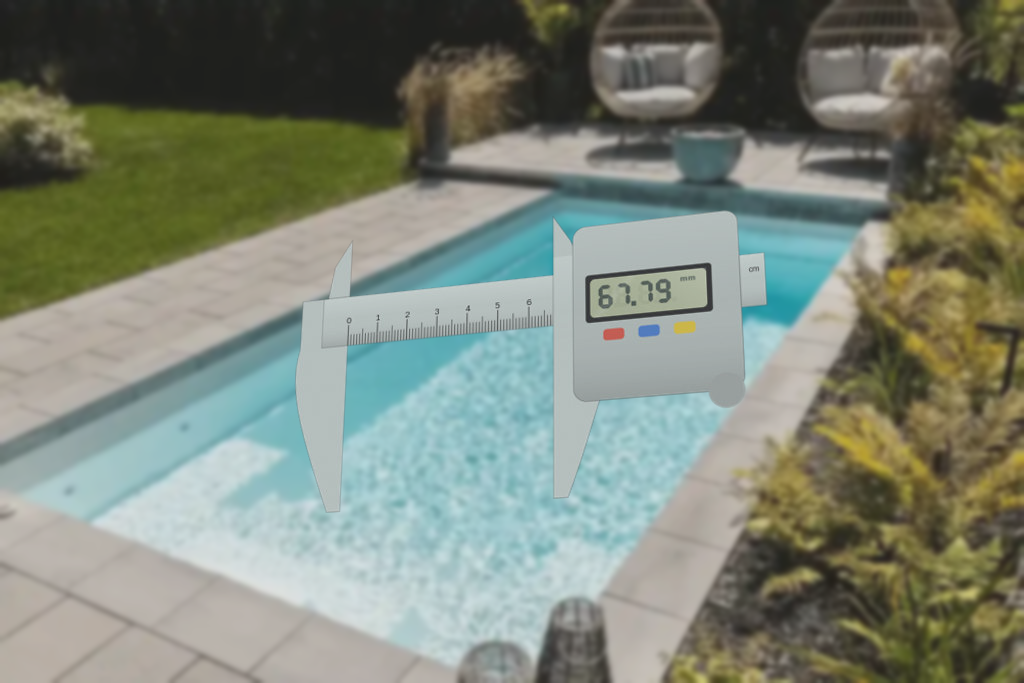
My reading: 67.79 (mm)
